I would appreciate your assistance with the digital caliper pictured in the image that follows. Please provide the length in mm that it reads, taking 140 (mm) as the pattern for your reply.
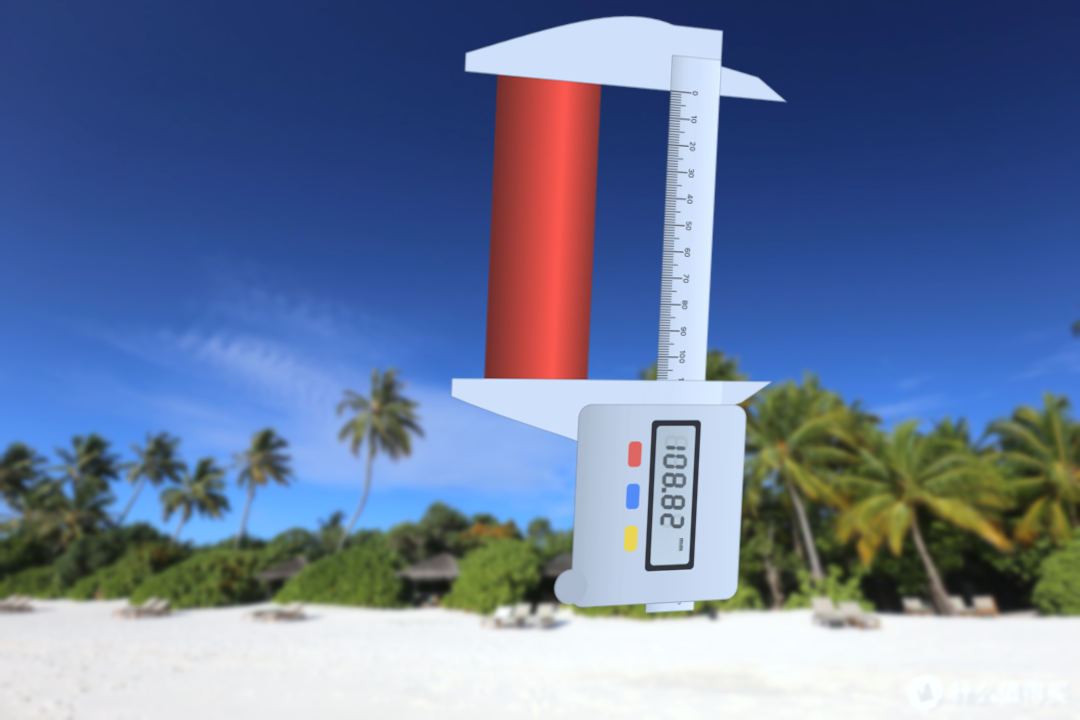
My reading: 108.82 (mm)
